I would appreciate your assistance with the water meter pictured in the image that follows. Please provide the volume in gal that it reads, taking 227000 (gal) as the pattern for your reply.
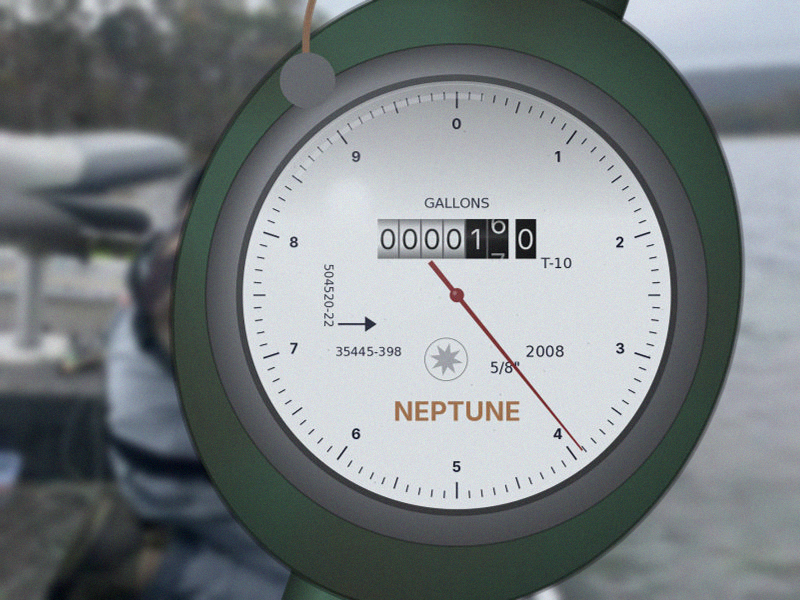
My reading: 163.9 (gal)
